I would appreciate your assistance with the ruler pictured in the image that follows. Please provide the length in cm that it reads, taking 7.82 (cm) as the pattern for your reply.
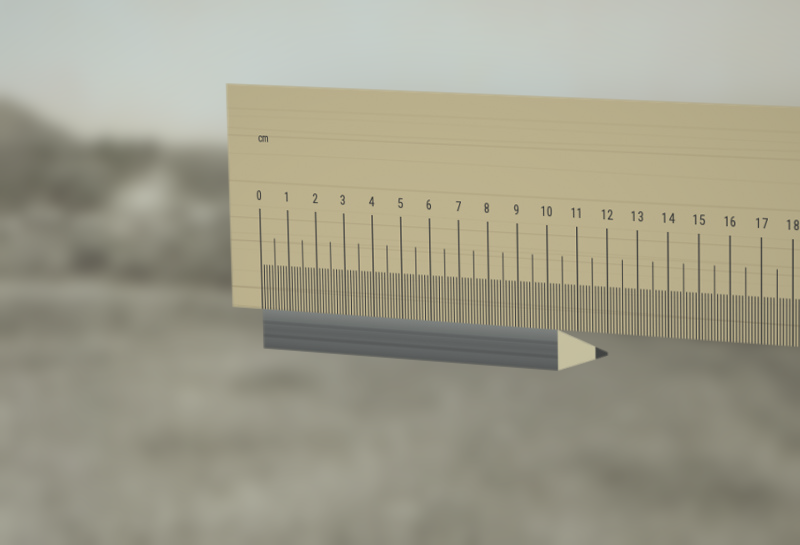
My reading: 12 (cm)
